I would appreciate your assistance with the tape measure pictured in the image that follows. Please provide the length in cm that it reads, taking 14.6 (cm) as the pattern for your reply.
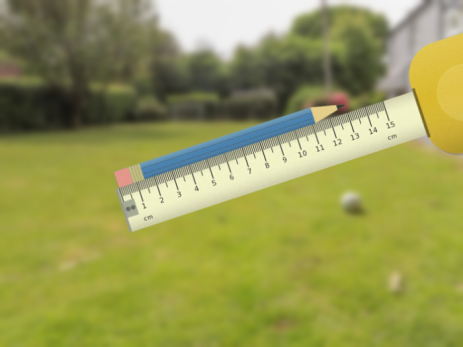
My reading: 13 (cm)
